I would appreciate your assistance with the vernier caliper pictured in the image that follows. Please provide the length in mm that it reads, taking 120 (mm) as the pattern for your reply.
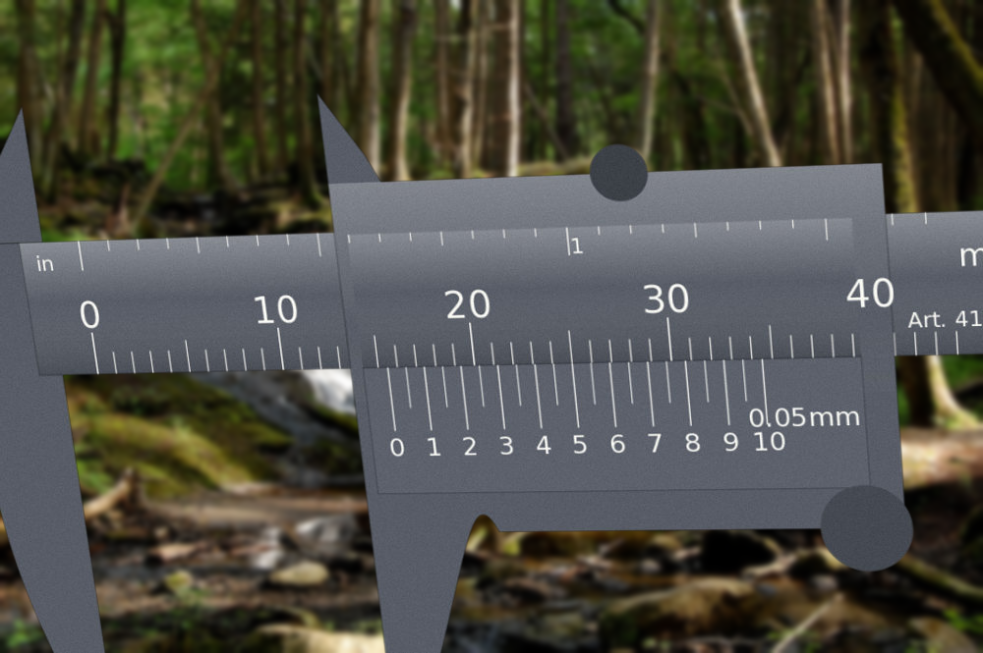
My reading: 15.5 (mm)
